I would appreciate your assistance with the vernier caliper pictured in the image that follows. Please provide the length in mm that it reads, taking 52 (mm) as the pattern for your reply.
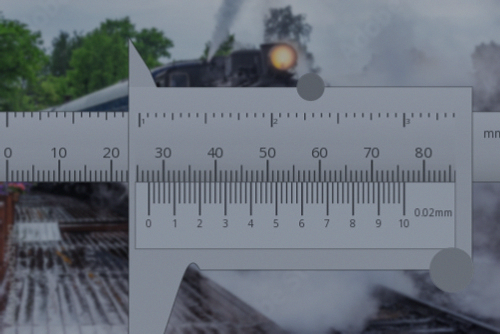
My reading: 27.2 (mm)
